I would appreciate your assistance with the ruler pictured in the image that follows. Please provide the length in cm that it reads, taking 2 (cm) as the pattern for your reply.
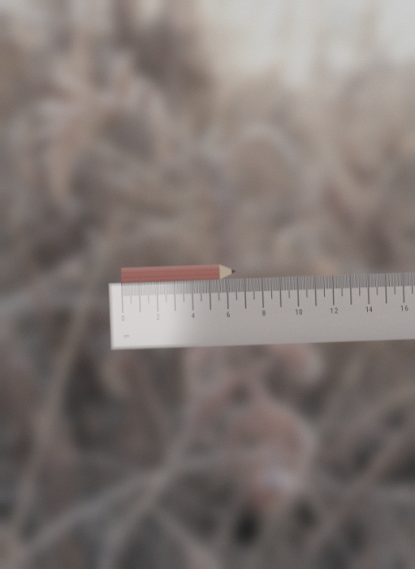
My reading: 6.5 (cm)
